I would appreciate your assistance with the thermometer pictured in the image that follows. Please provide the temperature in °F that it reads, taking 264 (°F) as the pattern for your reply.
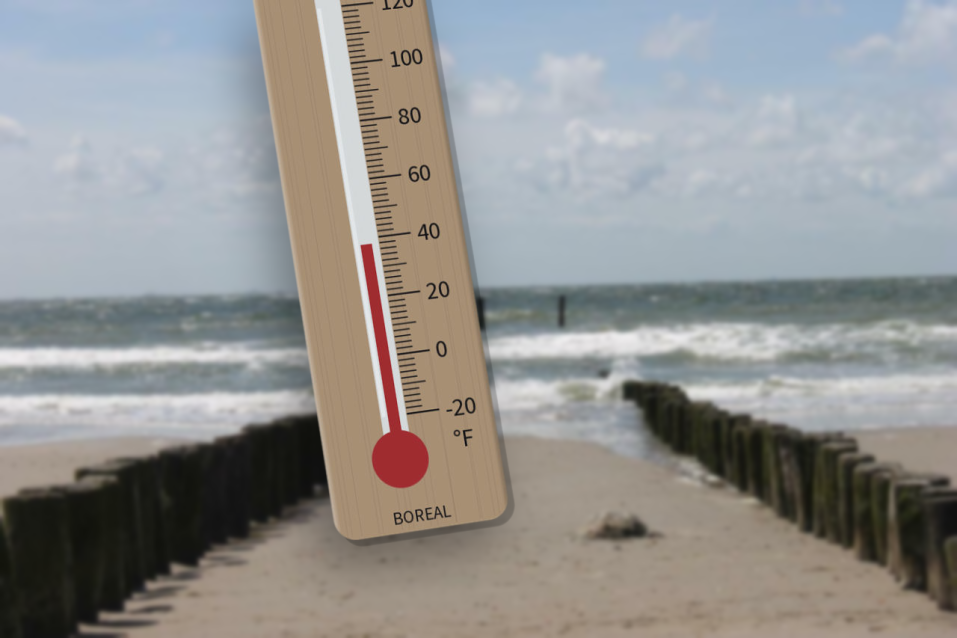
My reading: 38 (°F)
